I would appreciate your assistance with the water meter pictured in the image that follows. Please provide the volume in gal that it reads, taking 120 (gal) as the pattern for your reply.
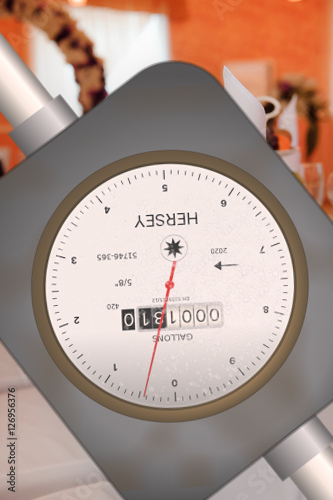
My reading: 1810.4 (gal)
